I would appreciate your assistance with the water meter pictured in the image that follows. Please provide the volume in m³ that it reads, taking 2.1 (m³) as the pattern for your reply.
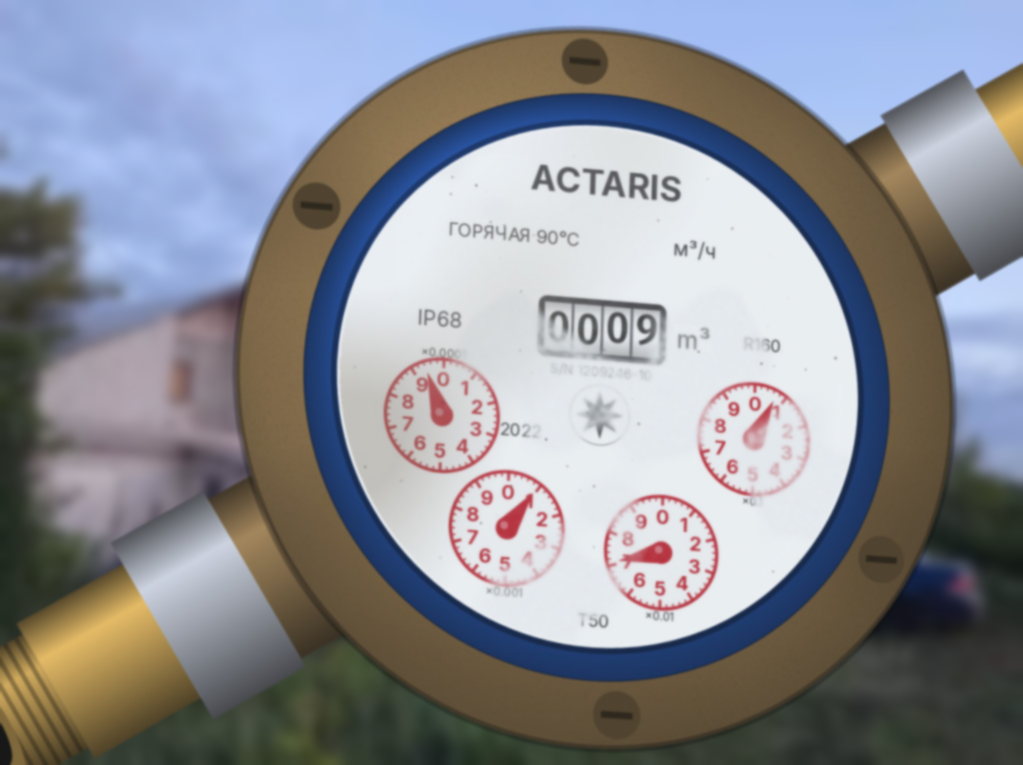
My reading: 9.0709 (m³)
